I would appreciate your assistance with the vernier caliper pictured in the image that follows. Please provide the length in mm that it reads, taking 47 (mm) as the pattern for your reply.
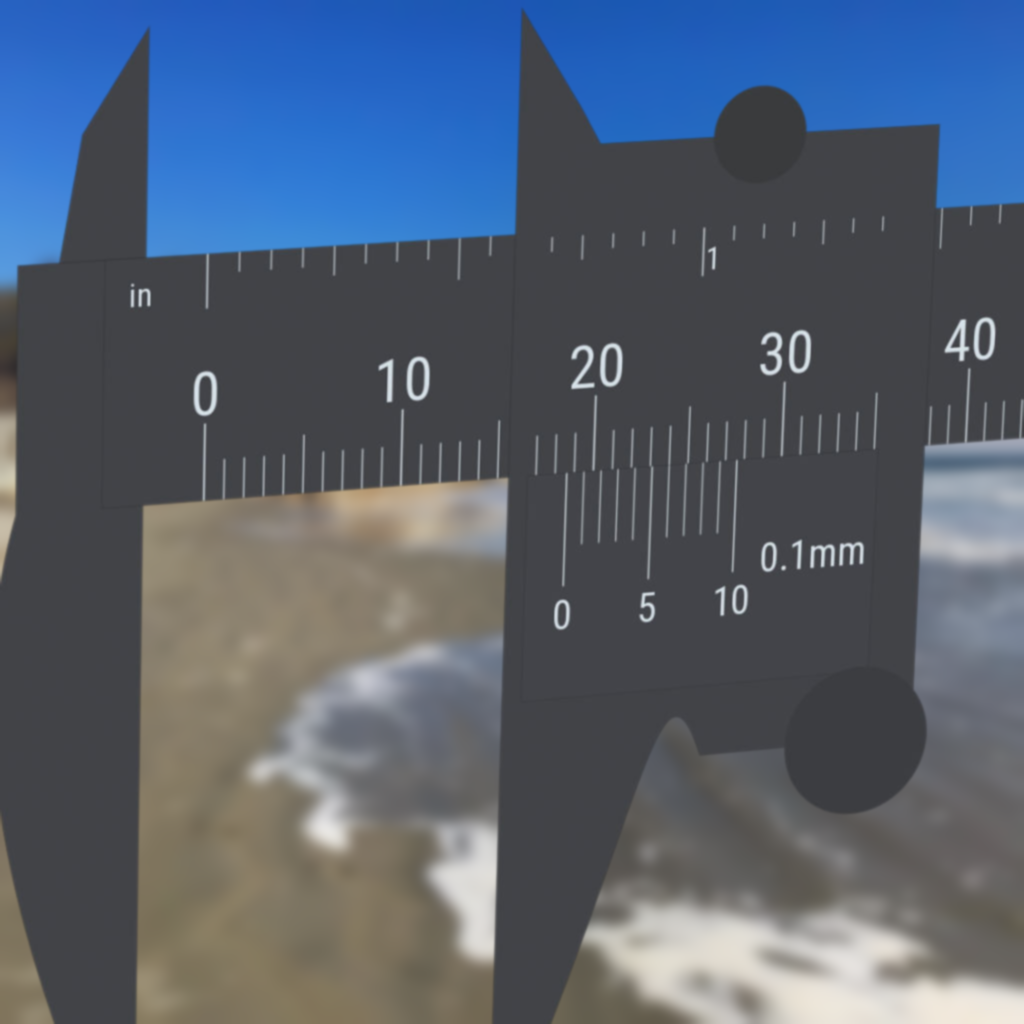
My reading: 18.6 (mm)
